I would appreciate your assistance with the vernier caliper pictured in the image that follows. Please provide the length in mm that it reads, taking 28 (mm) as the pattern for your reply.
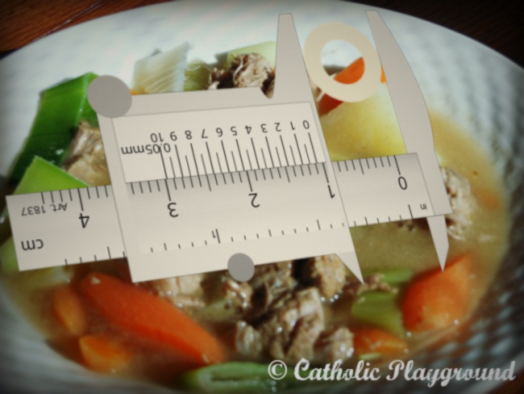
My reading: 10.8 (mm)
